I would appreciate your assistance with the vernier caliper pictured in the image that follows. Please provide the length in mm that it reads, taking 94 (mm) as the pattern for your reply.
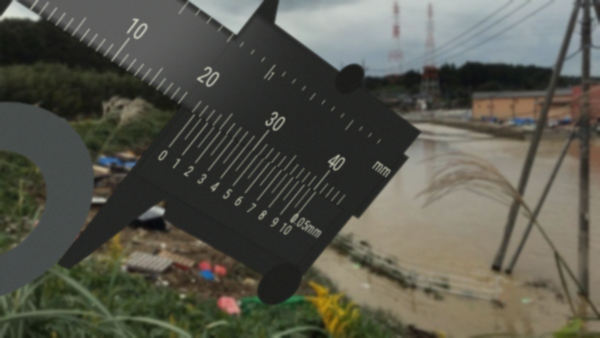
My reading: 21.4 (mm)
